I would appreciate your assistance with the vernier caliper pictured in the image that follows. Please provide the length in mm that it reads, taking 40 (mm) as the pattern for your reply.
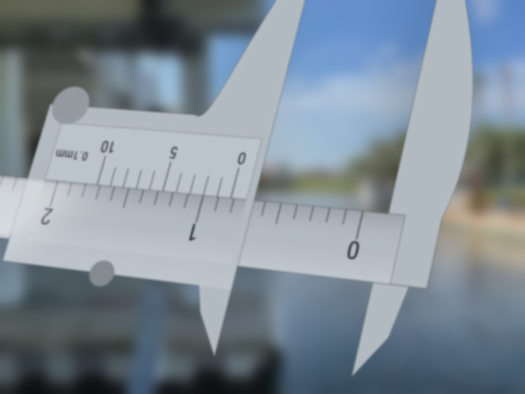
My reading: 8.2 (mm)
